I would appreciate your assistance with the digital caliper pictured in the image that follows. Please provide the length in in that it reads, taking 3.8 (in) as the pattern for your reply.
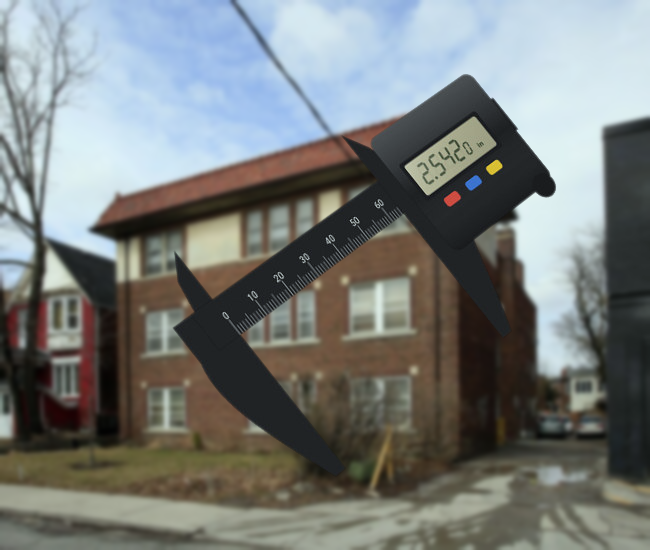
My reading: 2.5420 (in)
